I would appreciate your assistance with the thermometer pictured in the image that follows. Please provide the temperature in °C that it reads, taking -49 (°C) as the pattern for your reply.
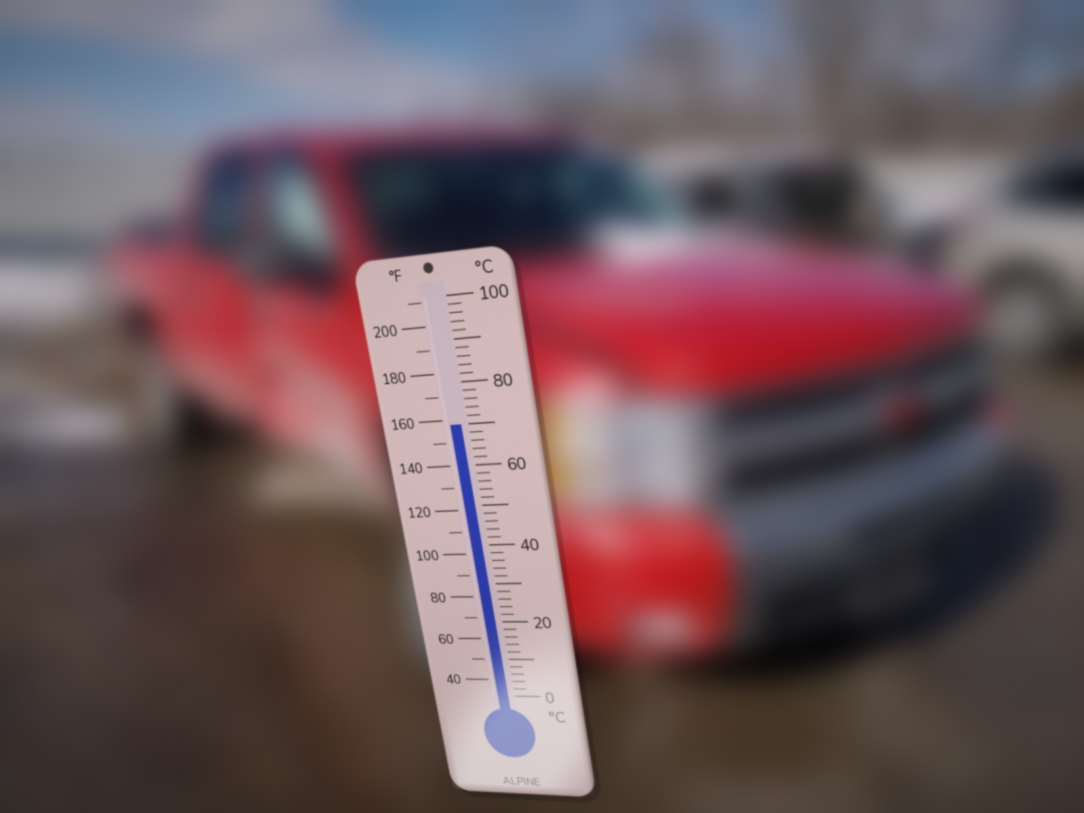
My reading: 70 (°C)
